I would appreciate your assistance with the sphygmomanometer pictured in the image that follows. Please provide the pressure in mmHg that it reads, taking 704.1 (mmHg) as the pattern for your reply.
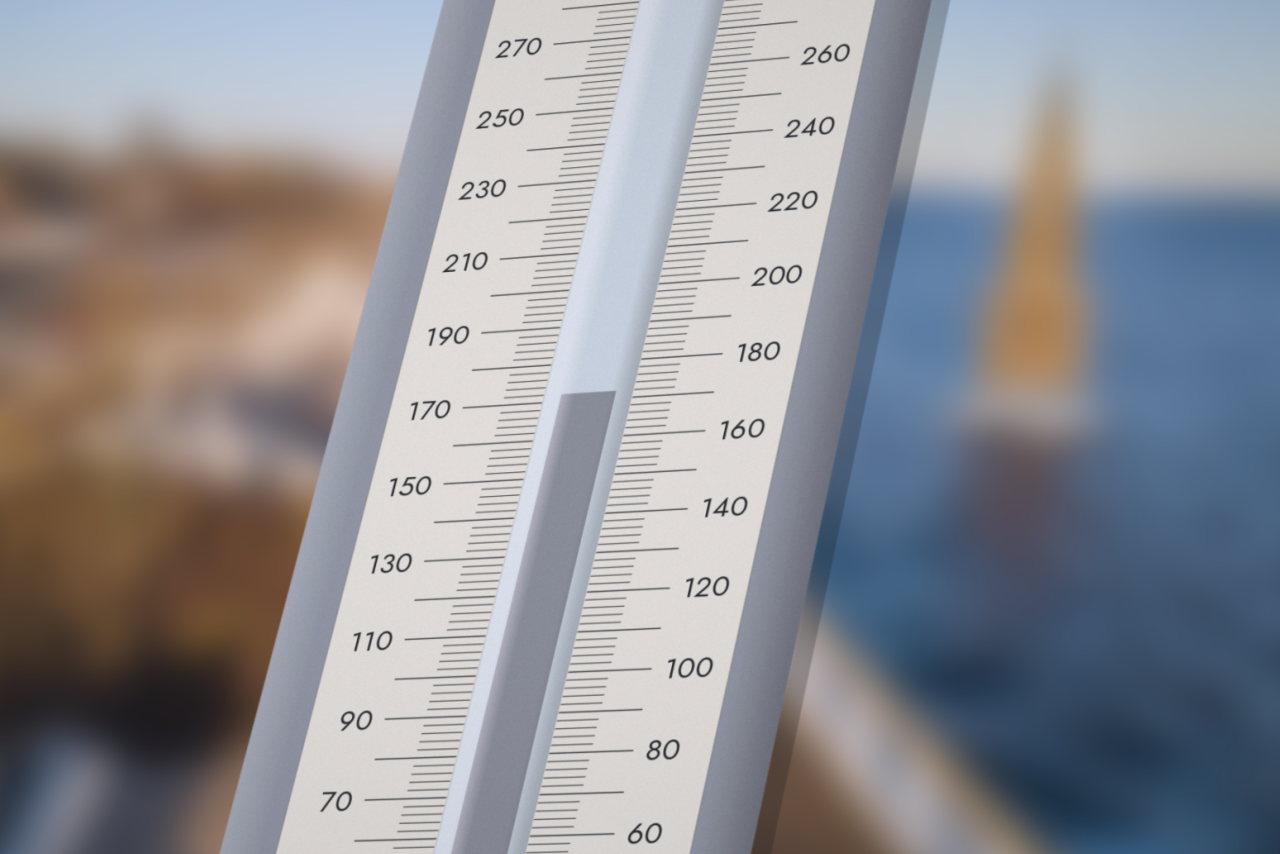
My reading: 172 (mmHg)
